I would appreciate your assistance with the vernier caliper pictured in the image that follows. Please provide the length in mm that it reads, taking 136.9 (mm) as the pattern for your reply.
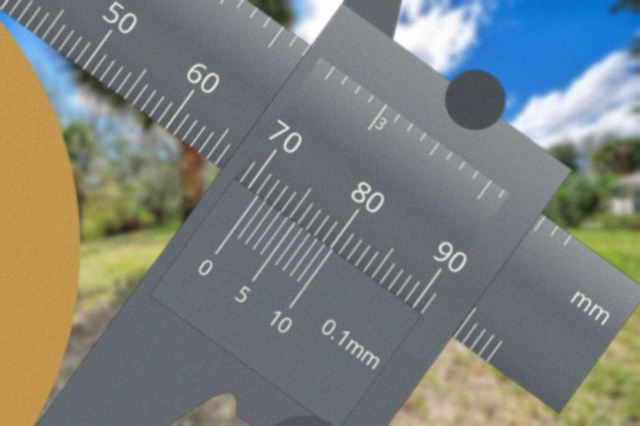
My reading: 71.2 (mm)
